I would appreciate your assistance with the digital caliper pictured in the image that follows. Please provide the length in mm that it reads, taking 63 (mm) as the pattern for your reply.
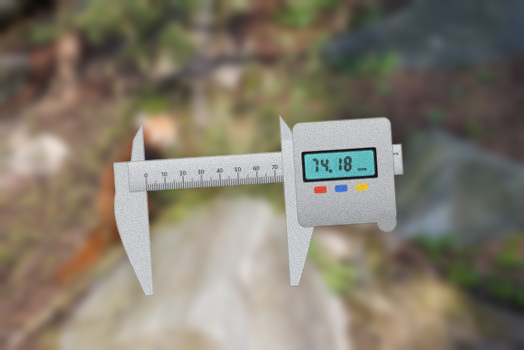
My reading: 74.18 (mm)
